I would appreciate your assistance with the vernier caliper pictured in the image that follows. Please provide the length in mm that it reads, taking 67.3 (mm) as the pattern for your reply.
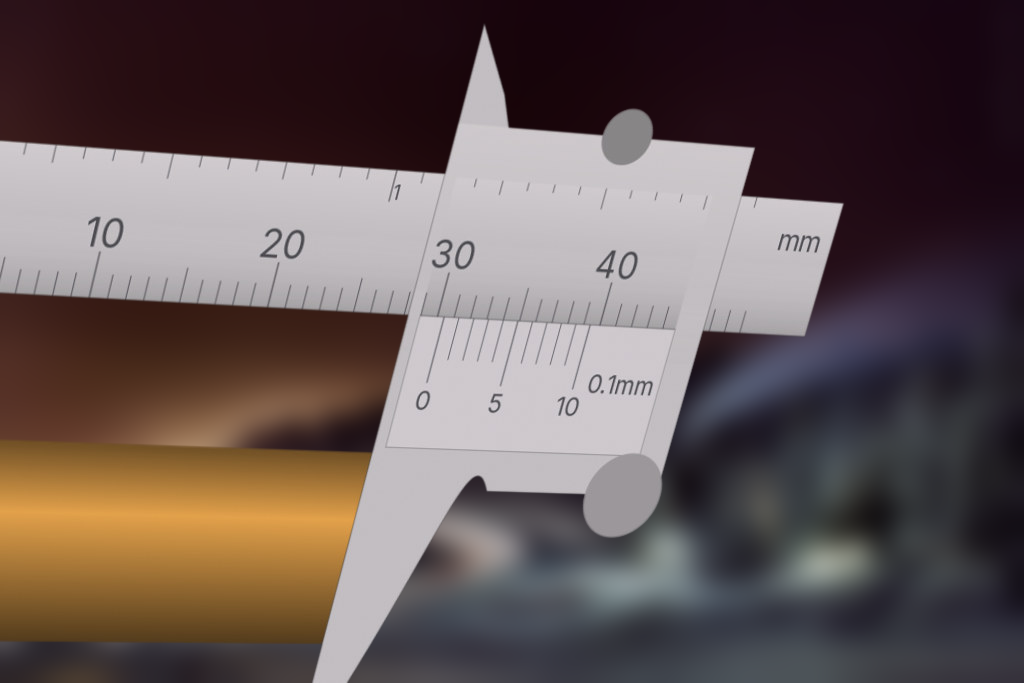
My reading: 30.4 (mm)
